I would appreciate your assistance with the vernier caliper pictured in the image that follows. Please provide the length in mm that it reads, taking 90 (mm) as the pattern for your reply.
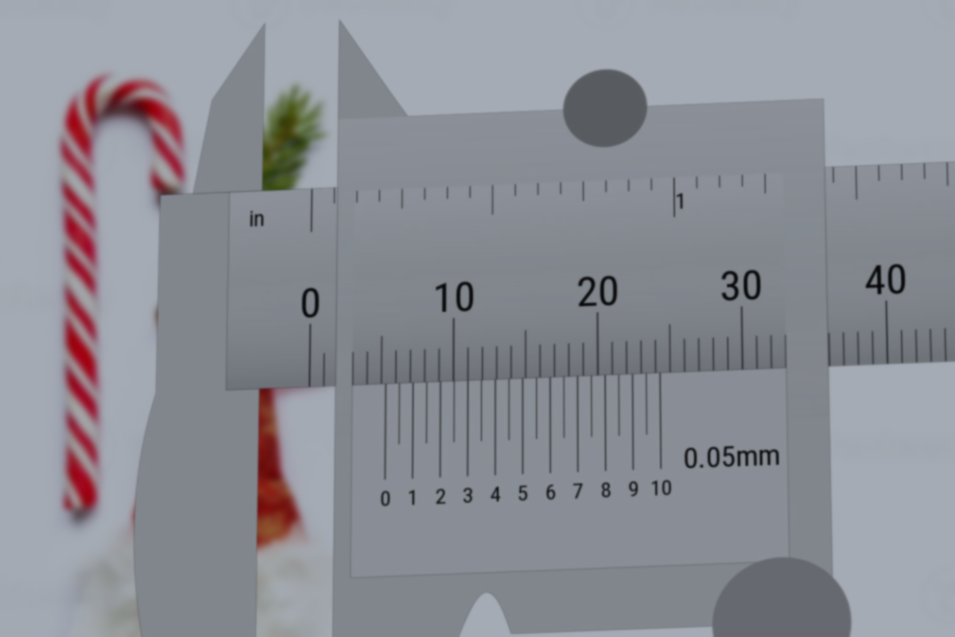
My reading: 5.3 (mm)
